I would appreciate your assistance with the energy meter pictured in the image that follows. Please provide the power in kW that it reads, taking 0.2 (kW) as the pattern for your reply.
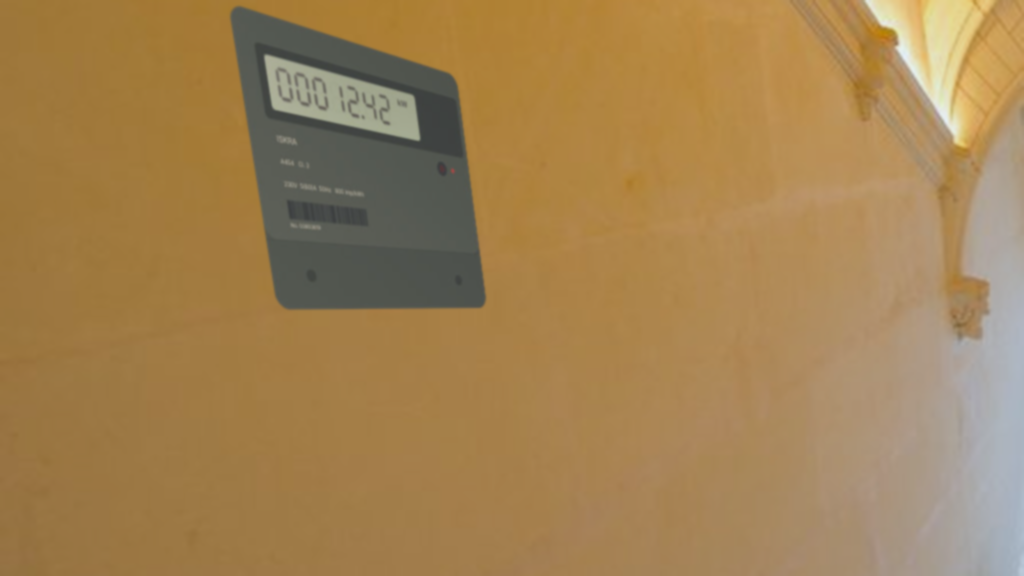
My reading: 12.42 (kW)
